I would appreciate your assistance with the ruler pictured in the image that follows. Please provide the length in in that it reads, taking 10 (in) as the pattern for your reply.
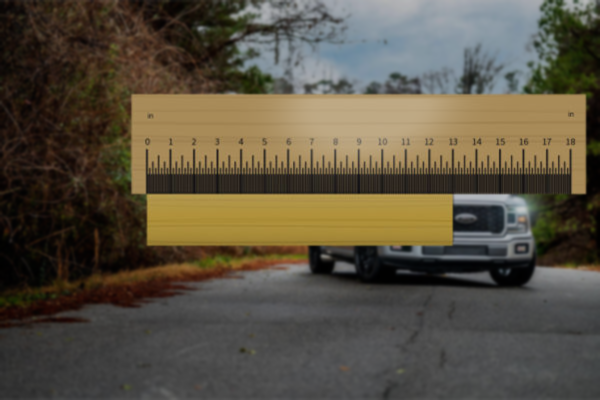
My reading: 13 (in)
